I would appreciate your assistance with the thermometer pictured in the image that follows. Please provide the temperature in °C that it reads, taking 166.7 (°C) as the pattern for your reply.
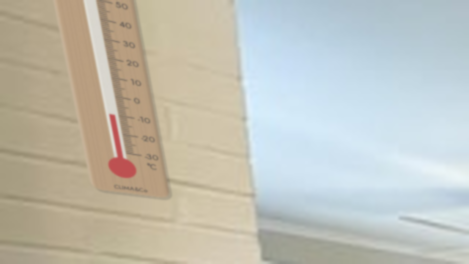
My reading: -10 (°C)
